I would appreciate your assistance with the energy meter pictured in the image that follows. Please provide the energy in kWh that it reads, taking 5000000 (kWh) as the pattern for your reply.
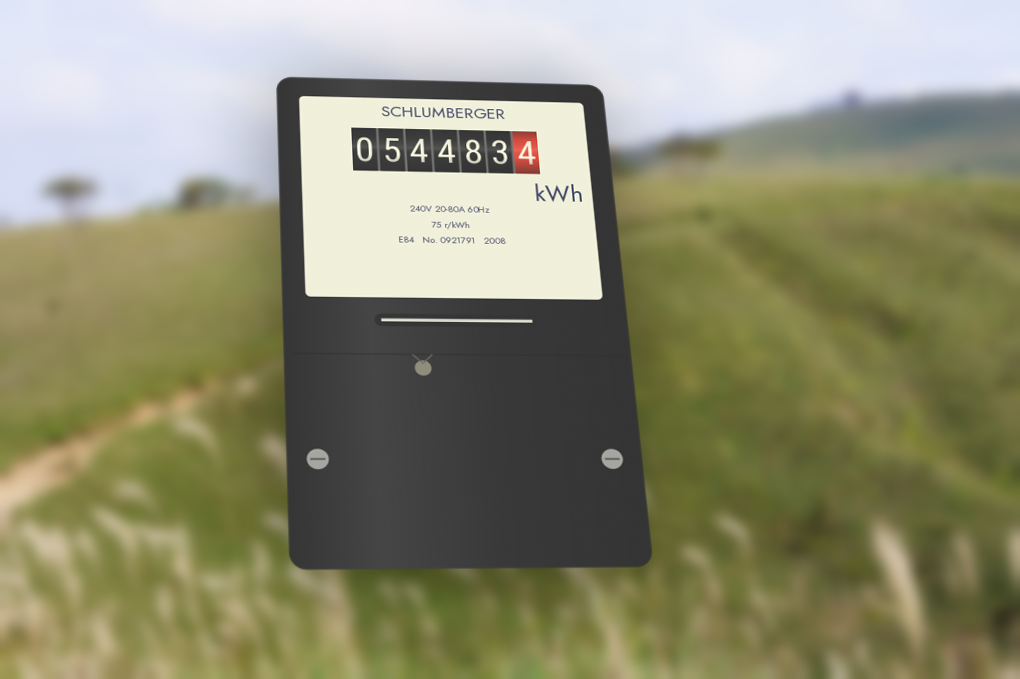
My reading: 54483.4 (kWh)
